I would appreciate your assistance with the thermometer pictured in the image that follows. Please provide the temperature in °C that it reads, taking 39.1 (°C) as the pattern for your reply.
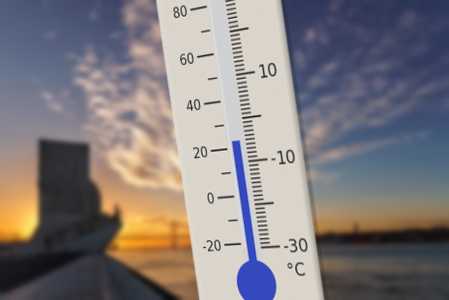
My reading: -5 (°C)
